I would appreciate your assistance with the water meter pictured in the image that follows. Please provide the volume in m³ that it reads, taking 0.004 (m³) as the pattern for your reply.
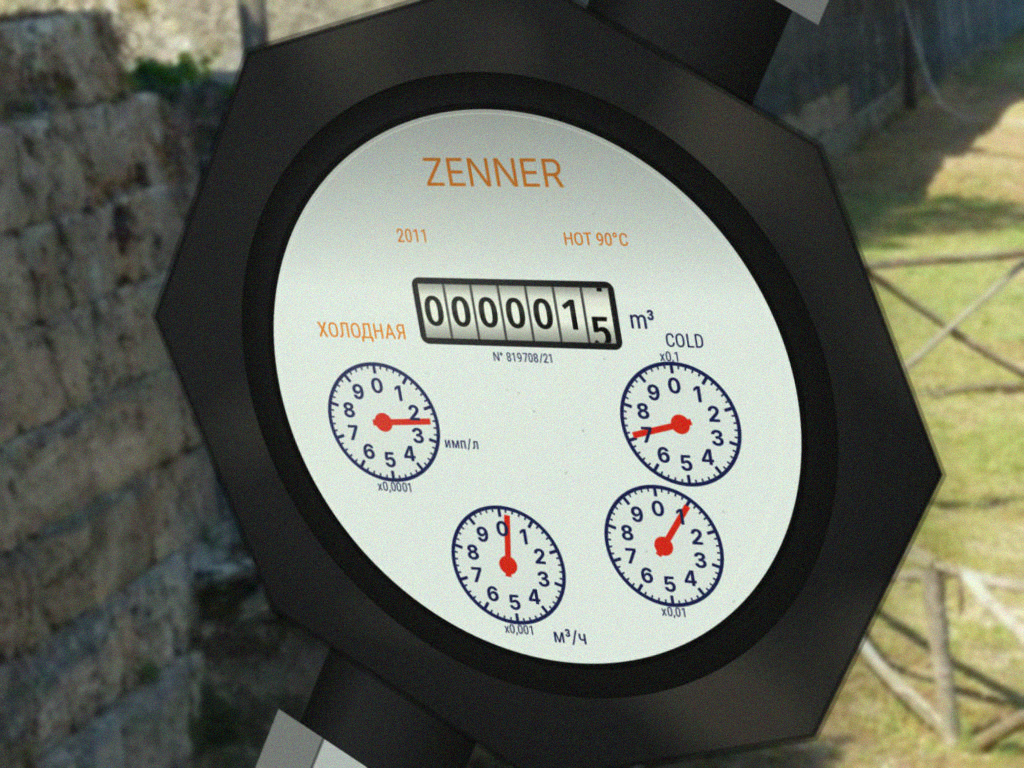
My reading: 14.7102 (m³)
